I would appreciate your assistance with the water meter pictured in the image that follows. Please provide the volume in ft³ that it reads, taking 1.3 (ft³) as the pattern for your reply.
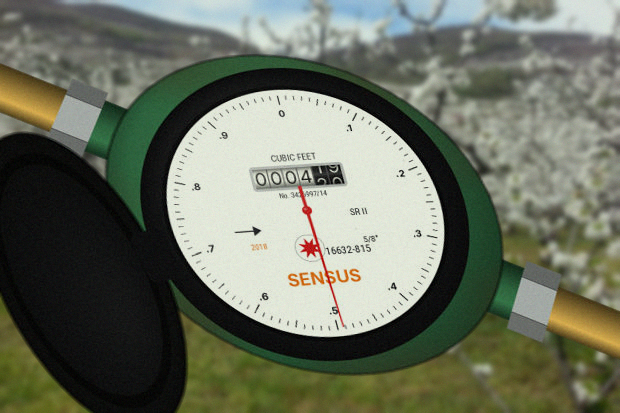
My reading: 419.49 (ft³)
